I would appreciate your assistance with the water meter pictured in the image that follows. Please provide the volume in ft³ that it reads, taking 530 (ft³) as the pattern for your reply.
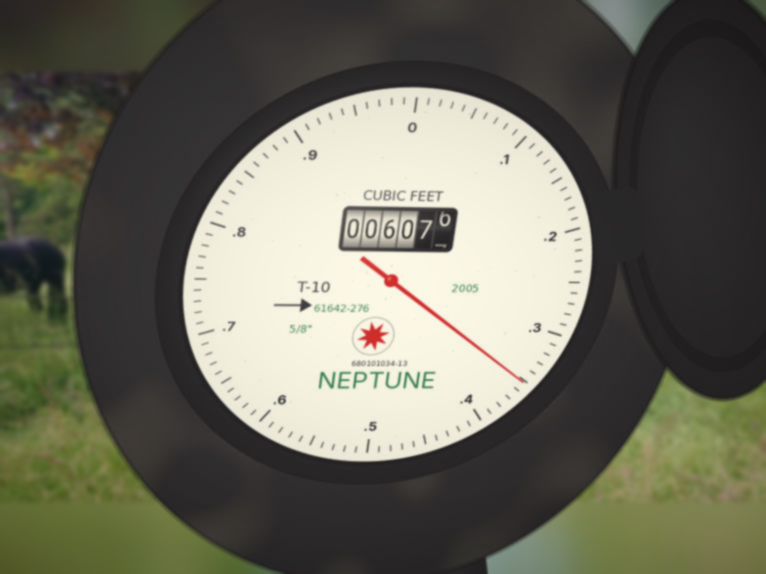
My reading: 6076.35 (ft³)
